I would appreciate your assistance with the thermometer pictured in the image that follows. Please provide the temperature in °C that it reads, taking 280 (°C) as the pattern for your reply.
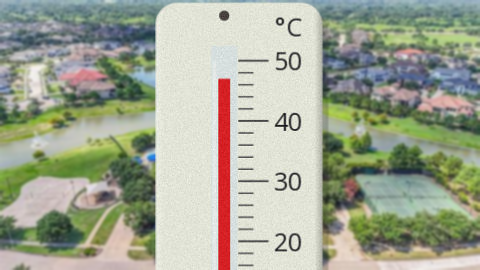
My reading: 47 (°C)
